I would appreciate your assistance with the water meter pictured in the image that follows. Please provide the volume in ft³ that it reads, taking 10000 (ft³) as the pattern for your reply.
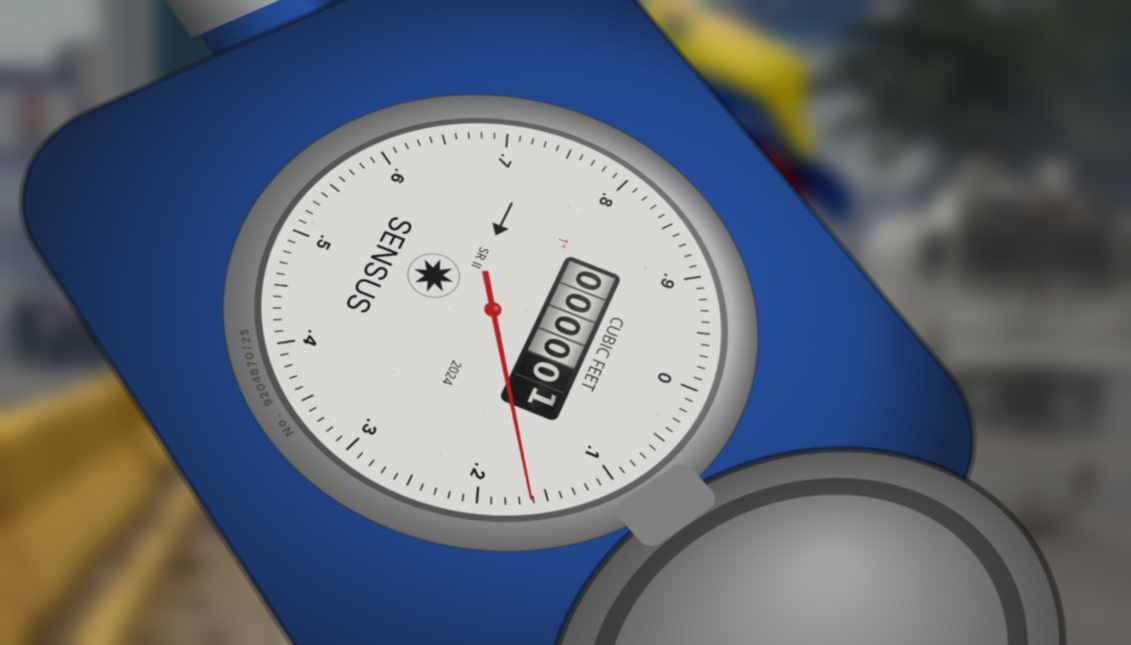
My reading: 1.16 (ft³)
